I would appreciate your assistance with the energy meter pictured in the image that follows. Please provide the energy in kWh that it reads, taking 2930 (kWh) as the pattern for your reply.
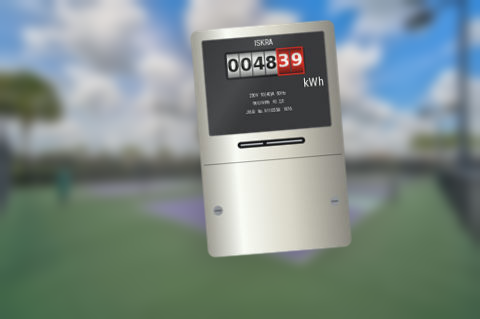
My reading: 48.39 (kWh)
